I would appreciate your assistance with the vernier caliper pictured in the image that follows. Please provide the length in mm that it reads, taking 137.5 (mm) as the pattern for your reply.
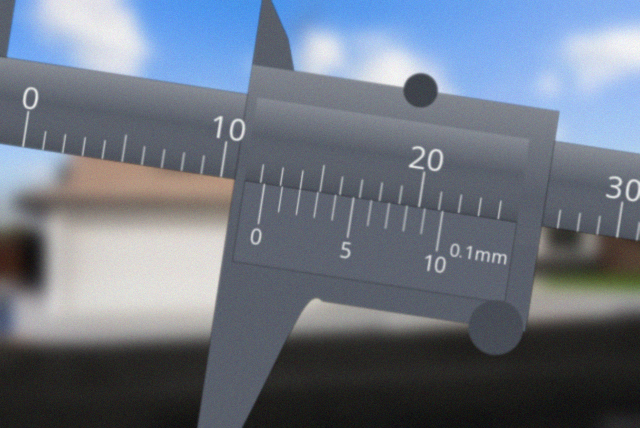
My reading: 12.2 (mm)
